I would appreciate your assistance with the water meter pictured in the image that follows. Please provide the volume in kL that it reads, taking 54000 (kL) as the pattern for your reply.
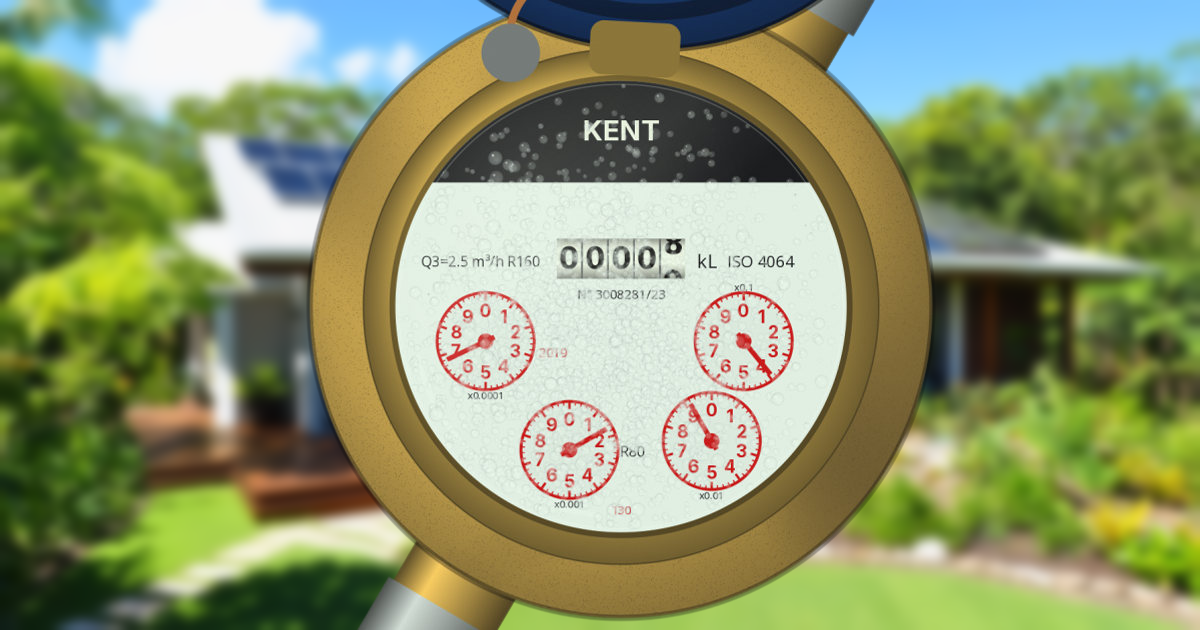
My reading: 8.3916 (kL)
